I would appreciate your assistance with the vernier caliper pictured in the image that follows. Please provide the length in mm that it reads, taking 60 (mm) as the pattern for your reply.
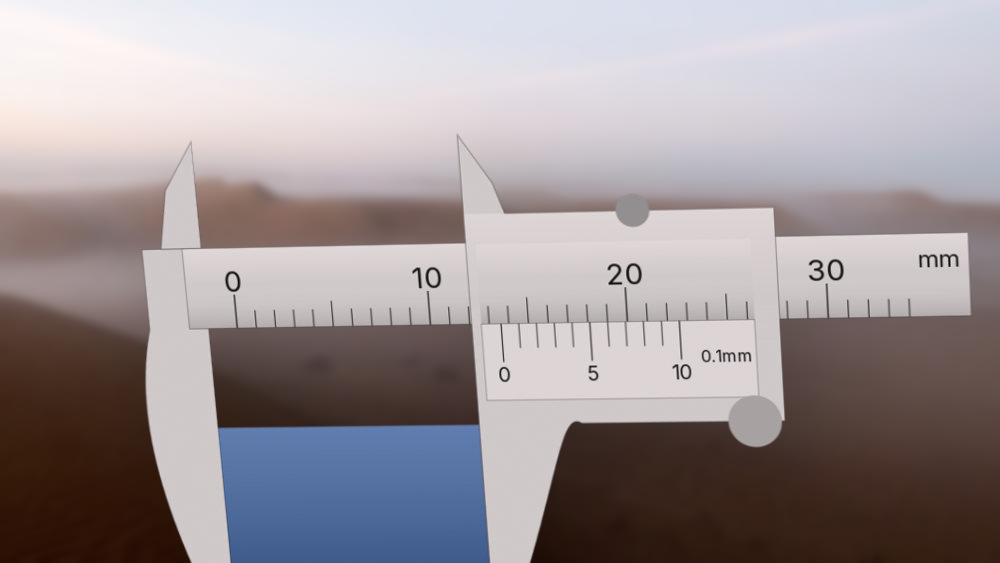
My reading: 13.6 (mm)
